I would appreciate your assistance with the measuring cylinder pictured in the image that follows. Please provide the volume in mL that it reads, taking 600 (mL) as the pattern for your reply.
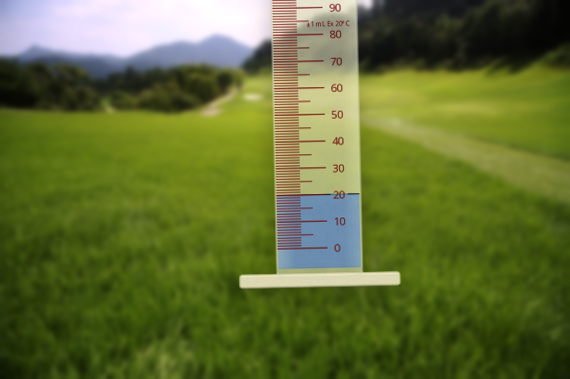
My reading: 20 (mL)
